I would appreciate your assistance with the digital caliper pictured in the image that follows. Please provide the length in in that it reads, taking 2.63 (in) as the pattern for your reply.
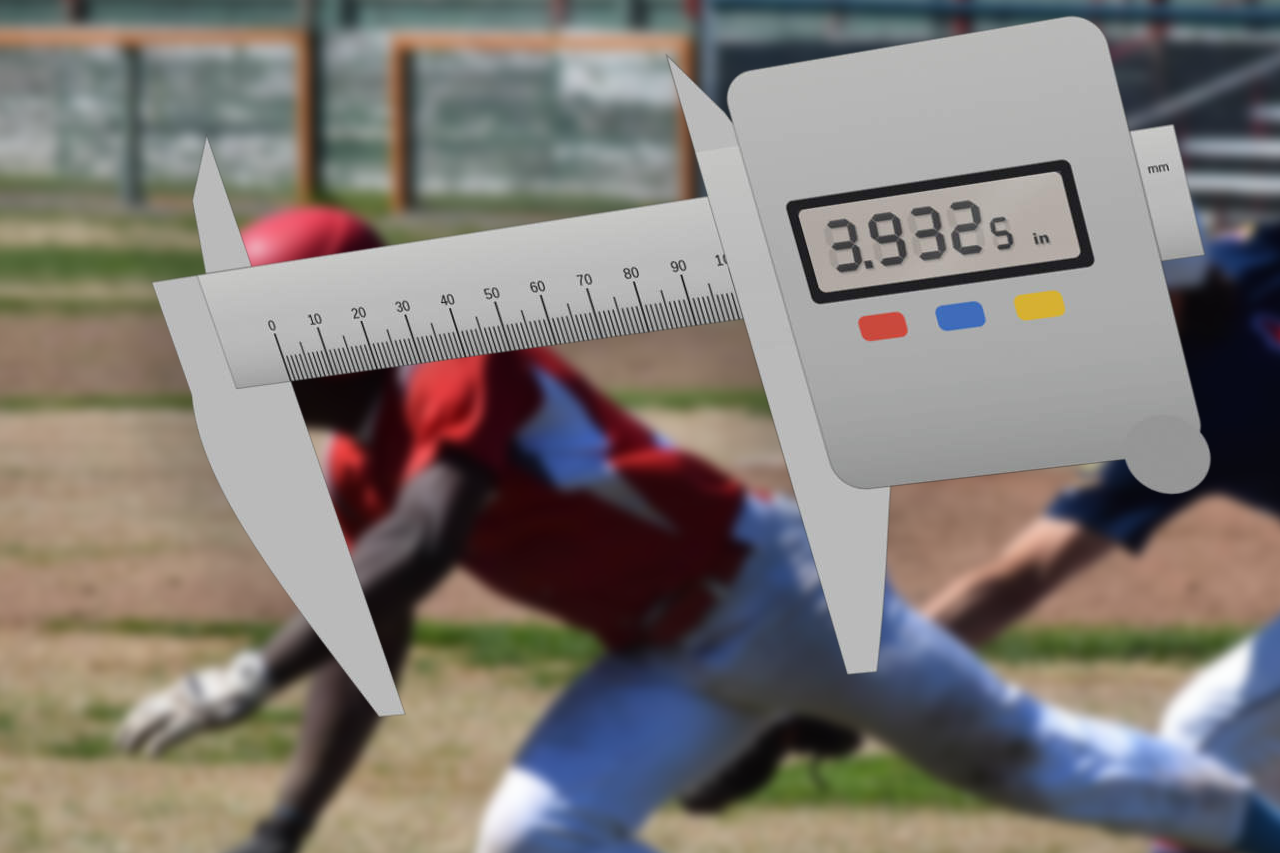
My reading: 3.9325 (in)
